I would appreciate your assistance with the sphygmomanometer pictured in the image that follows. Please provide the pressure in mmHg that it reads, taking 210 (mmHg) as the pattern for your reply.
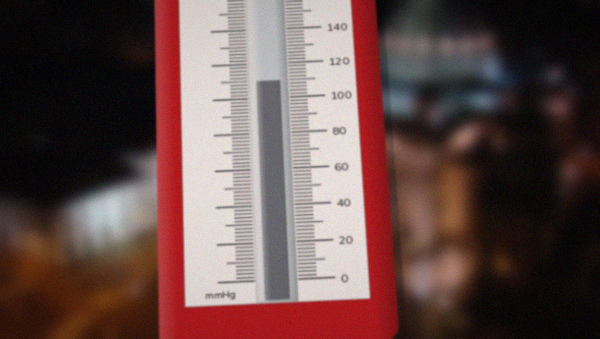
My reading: 110 (mmHg)
